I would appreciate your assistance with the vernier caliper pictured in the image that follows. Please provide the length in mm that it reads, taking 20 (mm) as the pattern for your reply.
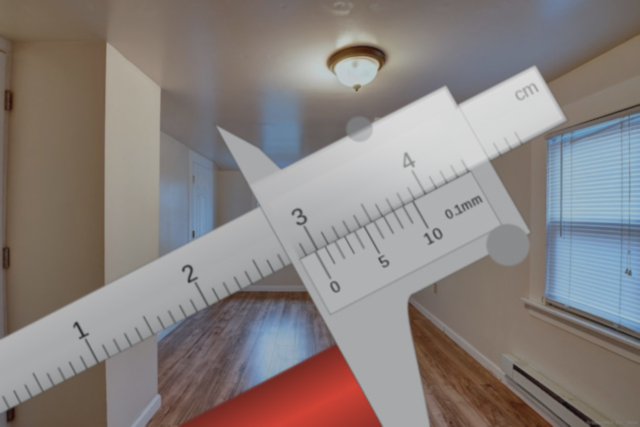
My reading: 29.8 (mm)
